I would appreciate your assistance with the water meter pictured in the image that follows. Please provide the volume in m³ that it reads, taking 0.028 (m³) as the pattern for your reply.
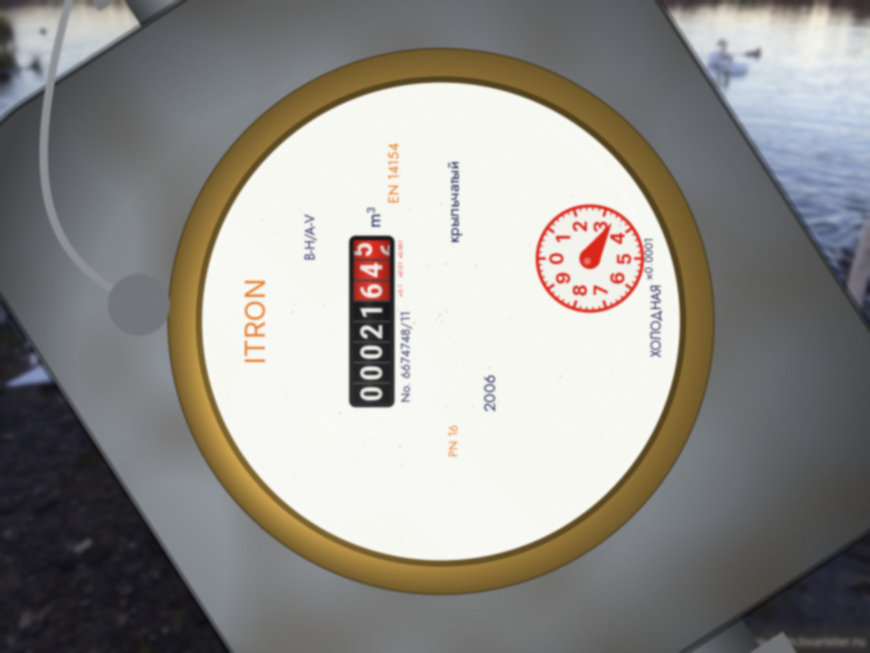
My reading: 21.6453 (m³)
